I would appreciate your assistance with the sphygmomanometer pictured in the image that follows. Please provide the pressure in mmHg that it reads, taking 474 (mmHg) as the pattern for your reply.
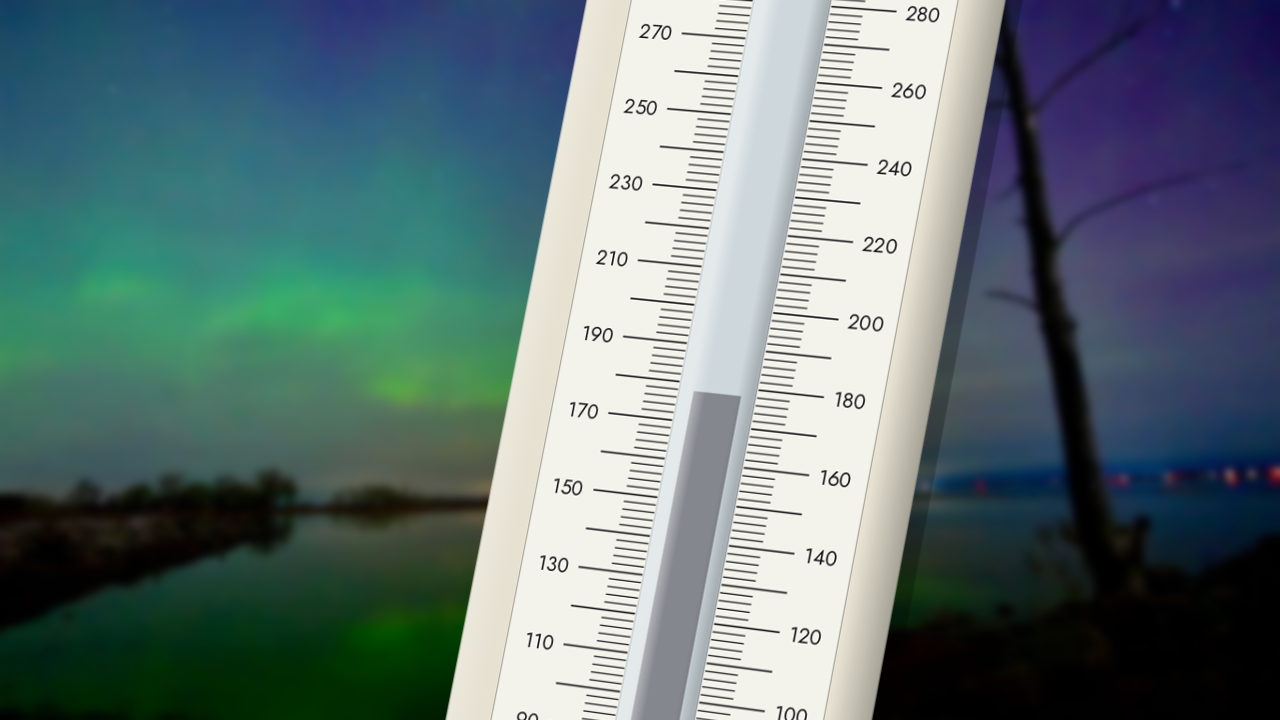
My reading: 178 (mmHg)
